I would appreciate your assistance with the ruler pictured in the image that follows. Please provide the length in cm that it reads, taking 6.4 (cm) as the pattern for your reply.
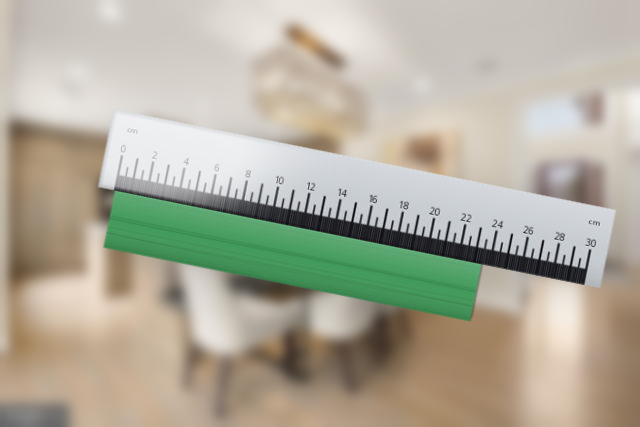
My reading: 23.5 (cm)
